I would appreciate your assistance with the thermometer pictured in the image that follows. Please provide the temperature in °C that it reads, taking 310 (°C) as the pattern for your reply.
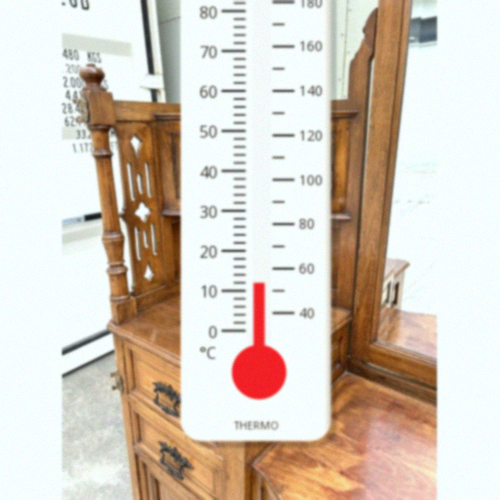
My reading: 12 (°C)
